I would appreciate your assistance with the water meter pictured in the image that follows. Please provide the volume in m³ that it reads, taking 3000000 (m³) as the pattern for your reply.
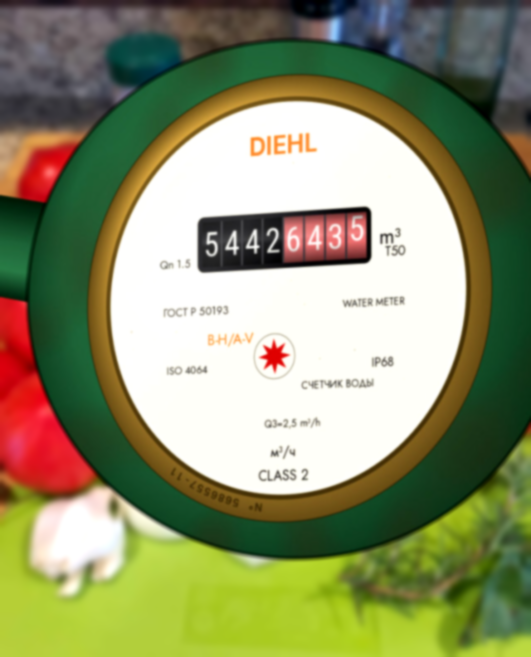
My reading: 5442.6435 (m³)
